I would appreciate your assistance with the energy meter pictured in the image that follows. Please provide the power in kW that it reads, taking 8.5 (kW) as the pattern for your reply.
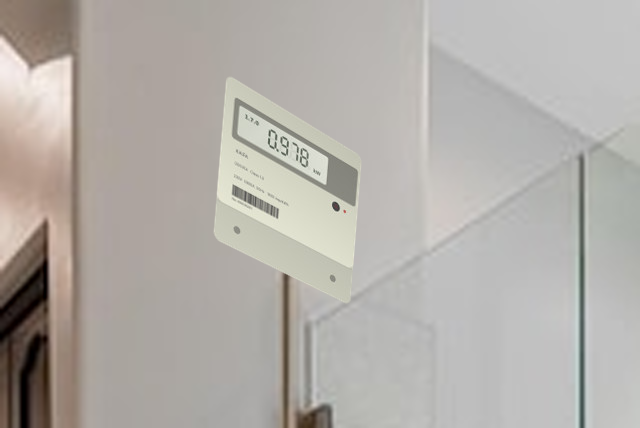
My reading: 0.978 (kW)
